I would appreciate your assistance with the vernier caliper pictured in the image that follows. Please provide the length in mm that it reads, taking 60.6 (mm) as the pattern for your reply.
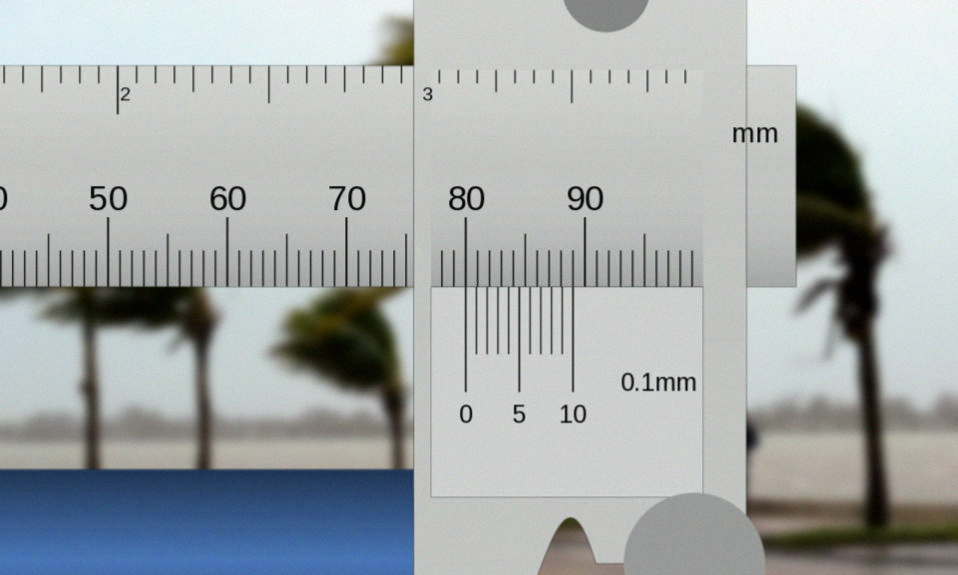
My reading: 80.0 (mm)
